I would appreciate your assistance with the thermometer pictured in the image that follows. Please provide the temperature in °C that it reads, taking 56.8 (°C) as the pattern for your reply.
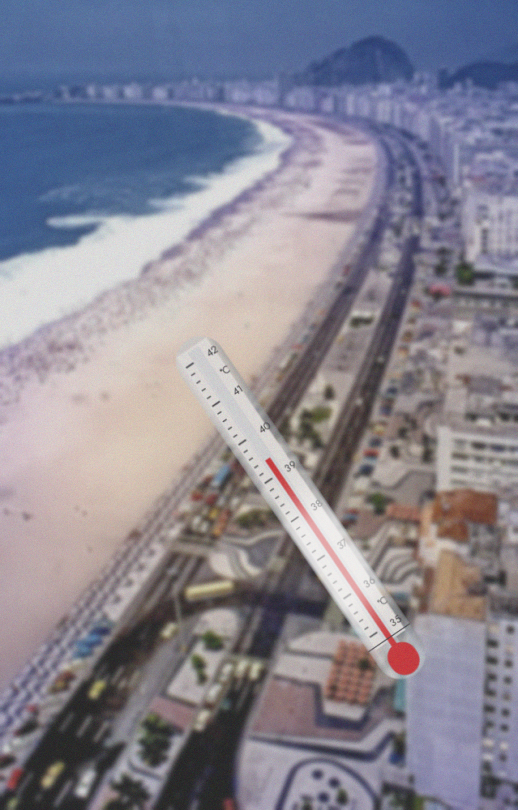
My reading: 39.4 (°C)
